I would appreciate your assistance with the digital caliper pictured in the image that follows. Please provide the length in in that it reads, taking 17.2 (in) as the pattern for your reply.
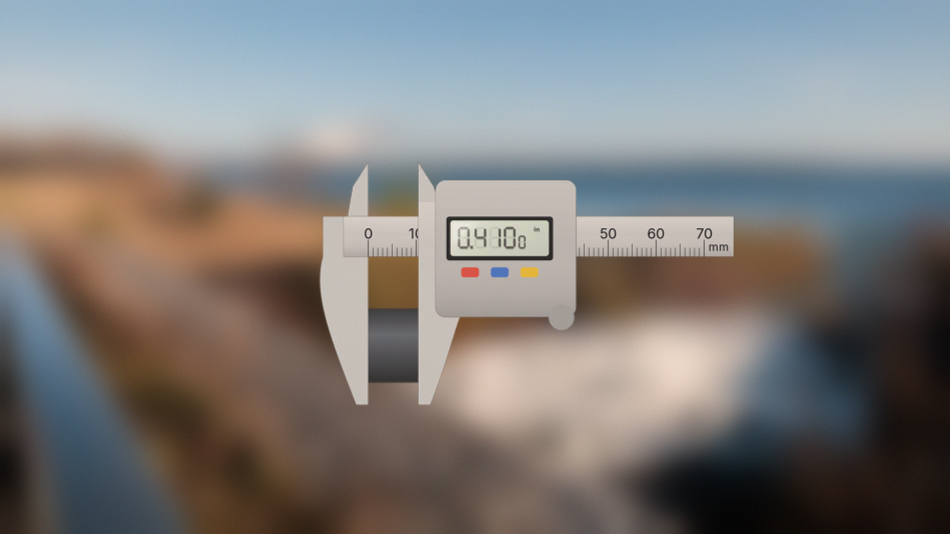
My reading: 0.4100 (in)
